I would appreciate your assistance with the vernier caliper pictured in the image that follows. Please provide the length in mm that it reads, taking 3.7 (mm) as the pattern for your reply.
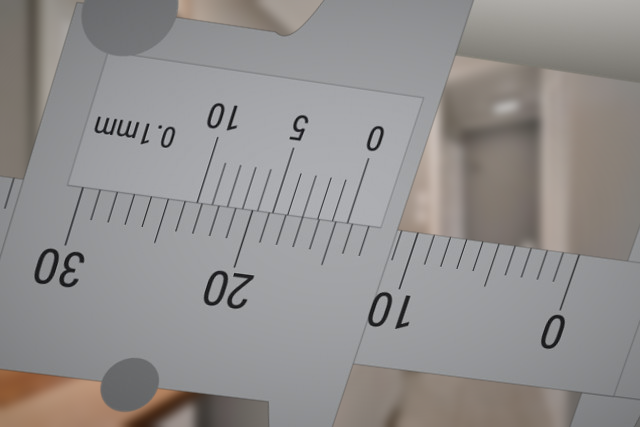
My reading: 14.3 (mm)
